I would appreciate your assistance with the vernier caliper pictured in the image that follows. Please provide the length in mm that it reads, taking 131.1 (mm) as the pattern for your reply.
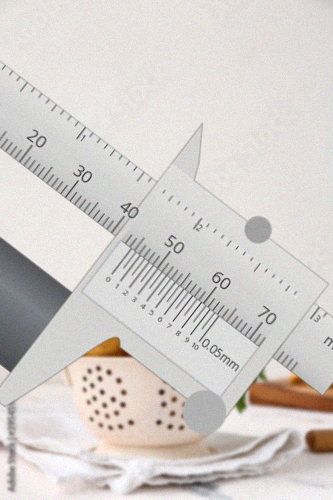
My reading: 44.4 (mm)
